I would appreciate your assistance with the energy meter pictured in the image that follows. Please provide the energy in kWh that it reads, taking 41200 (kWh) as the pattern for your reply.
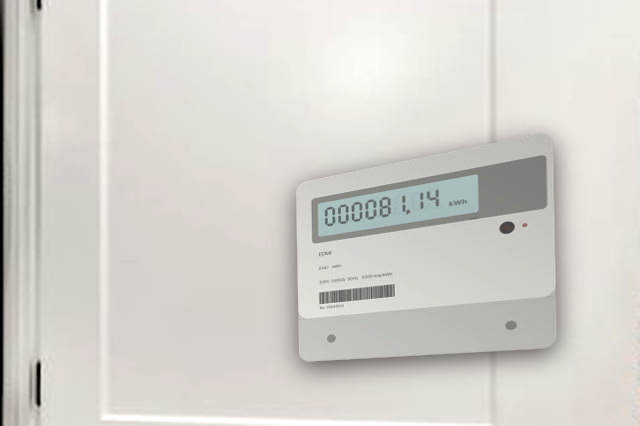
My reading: 81.14 (kWh)
